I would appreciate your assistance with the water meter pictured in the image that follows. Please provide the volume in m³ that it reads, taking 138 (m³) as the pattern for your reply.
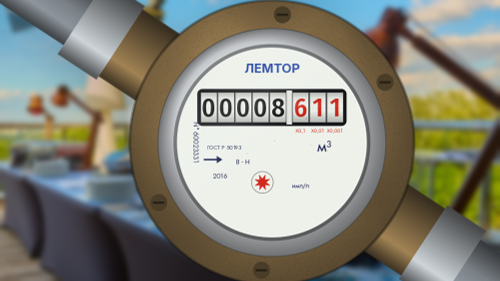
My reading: 8.611 (m³)
